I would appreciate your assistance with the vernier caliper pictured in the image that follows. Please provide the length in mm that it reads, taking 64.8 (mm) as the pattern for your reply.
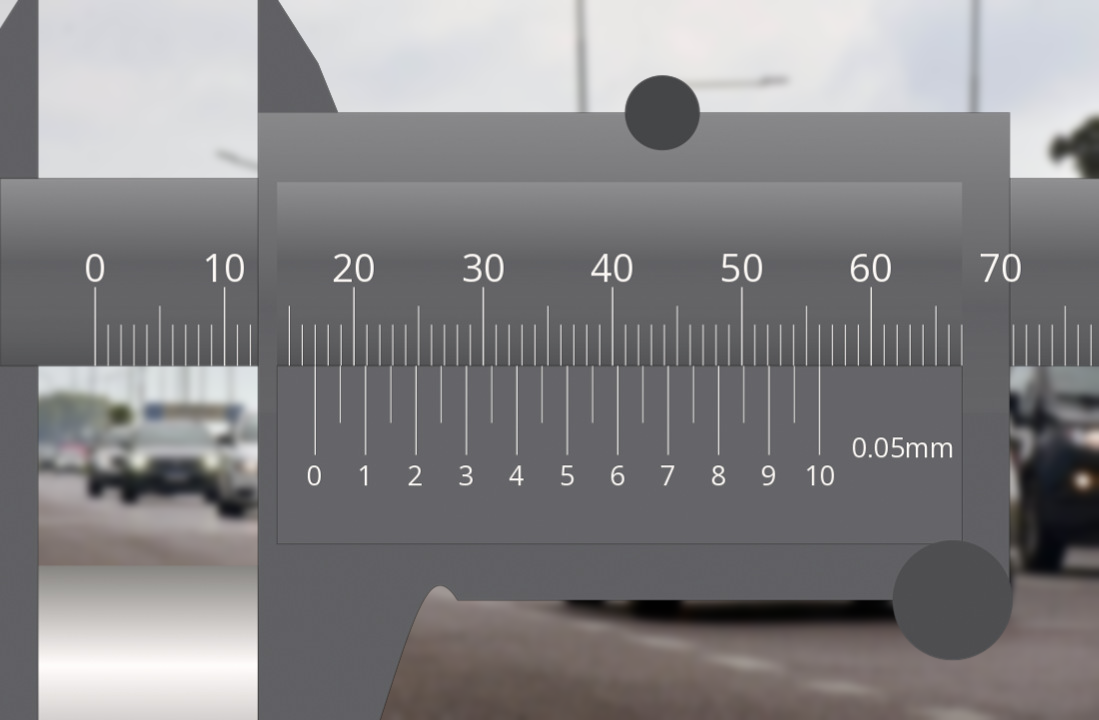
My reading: 17.0 (mm)
